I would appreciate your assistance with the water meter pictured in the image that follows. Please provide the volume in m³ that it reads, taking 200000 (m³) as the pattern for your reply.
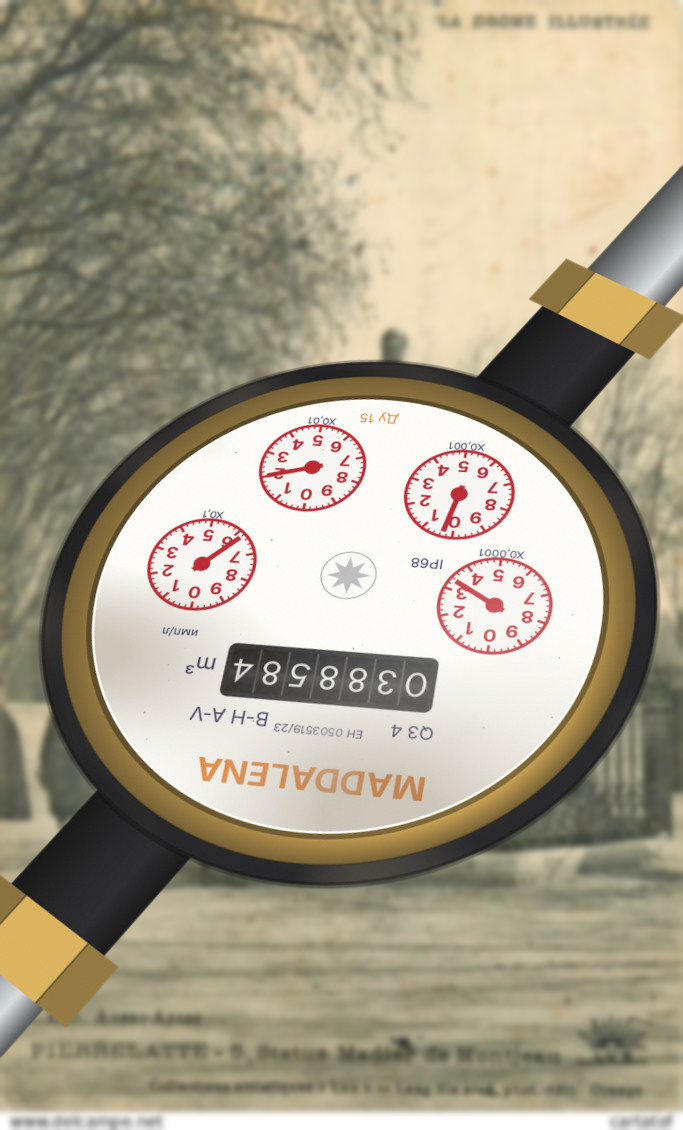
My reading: 388584.6203 (m³)
